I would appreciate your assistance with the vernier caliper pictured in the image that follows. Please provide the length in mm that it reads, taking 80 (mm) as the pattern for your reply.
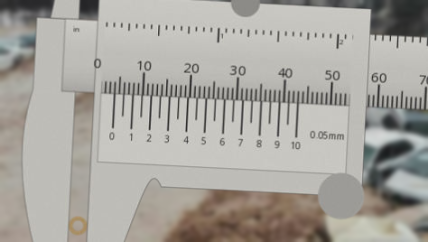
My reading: 4.0 (mm)
